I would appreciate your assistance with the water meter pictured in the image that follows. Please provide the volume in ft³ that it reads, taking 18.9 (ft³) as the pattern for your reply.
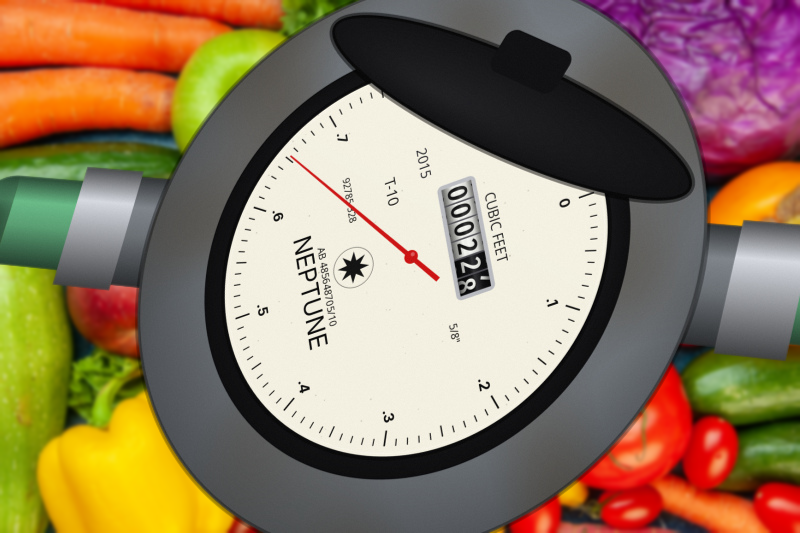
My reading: 227.65 (ft³)
